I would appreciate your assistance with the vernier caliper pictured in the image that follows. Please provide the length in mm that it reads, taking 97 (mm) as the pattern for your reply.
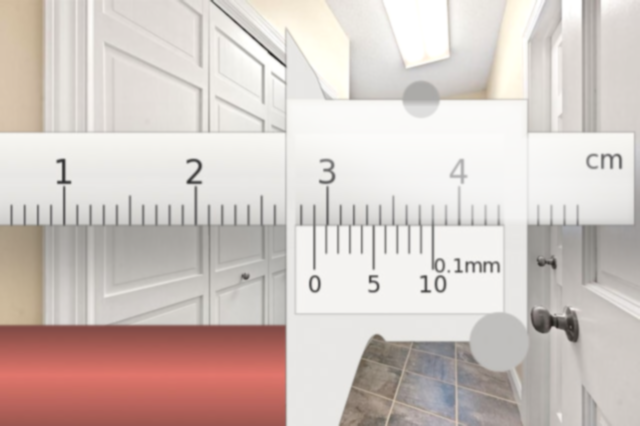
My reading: 29.0 (mm)
